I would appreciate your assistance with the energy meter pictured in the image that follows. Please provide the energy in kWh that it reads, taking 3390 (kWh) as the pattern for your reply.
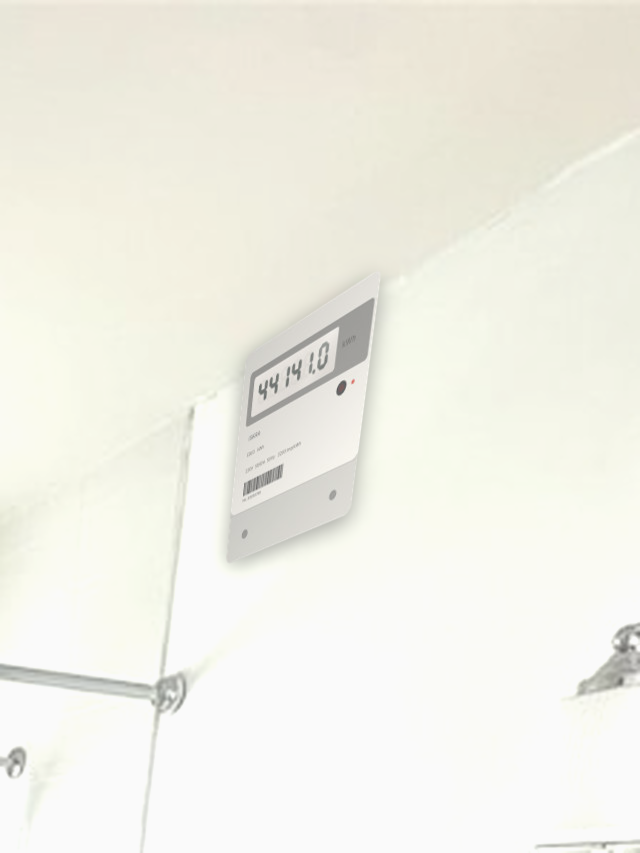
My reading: 44141.0 (kWh)
